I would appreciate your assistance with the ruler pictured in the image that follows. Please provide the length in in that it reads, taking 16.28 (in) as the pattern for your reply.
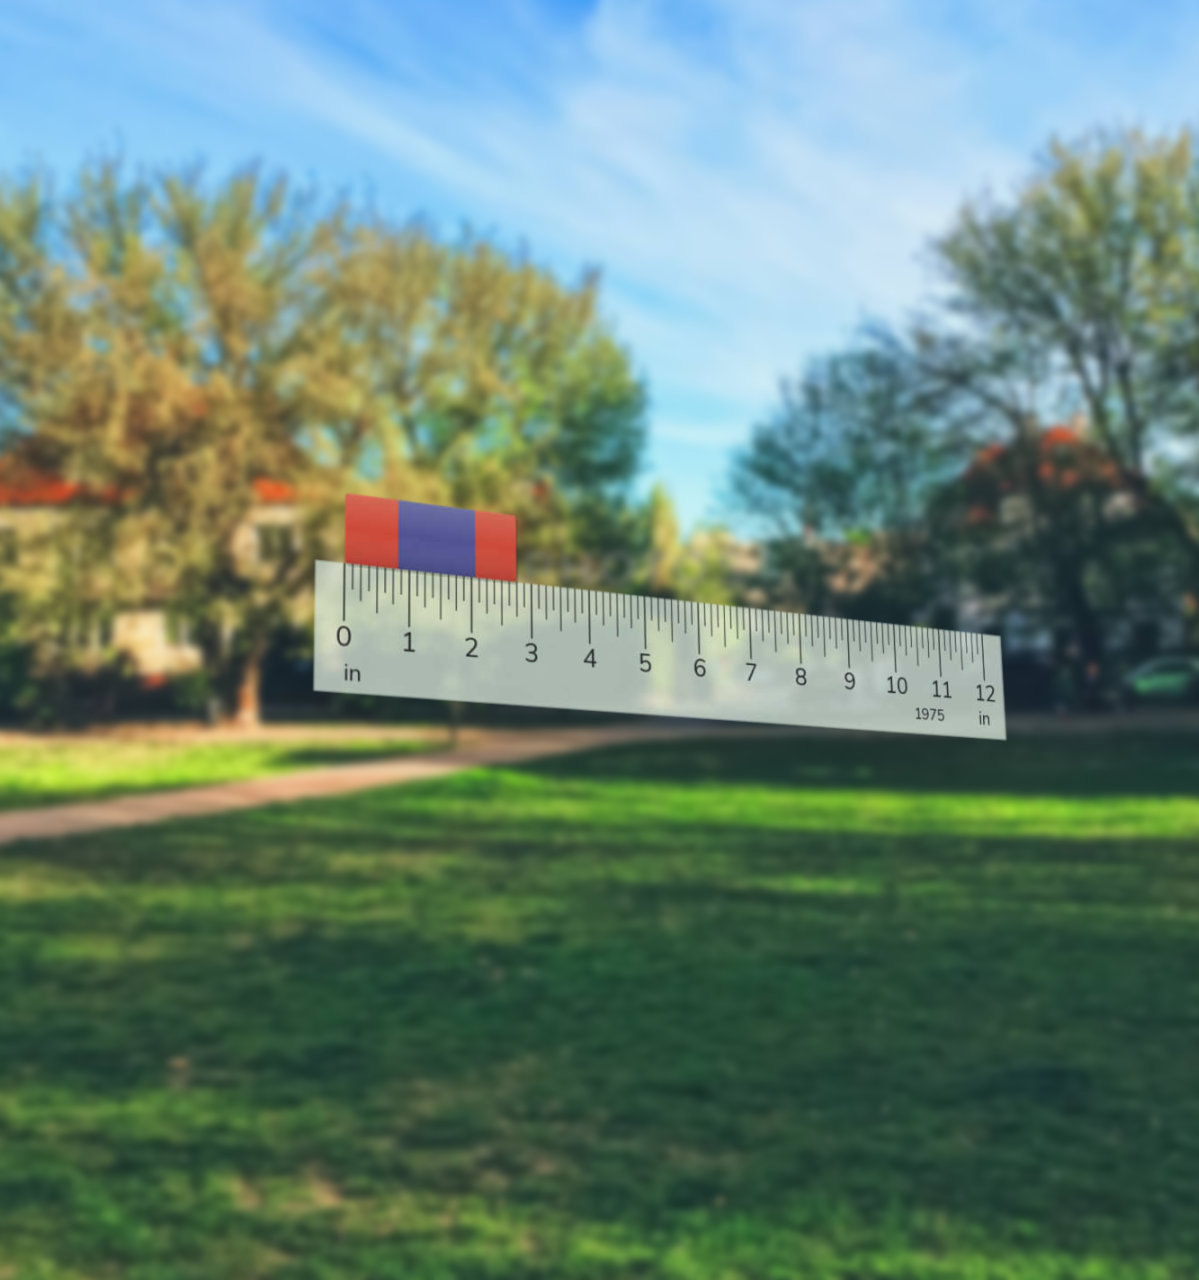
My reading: 2.75 (in)
